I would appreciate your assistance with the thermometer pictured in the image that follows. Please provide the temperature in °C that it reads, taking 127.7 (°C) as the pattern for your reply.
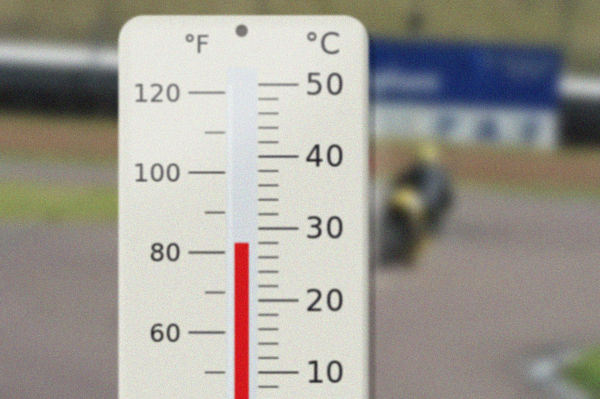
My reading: 28 (°C)
